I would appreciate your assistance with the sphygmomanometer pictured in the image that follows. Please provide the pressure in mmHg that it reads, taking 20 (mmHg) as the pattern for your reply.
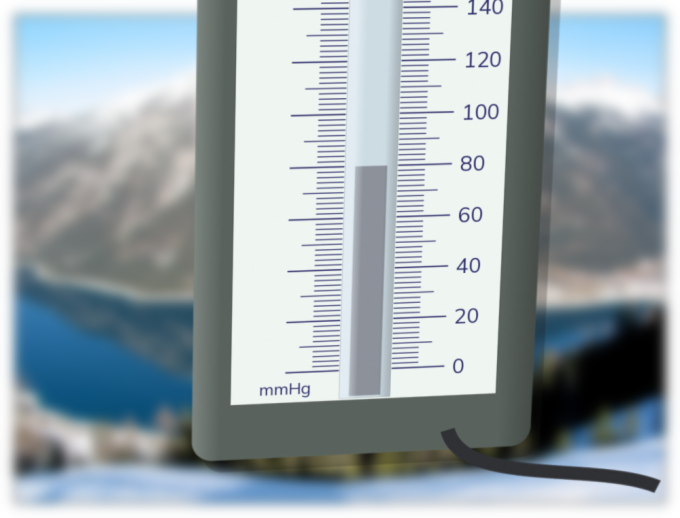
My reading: 80 (mmHg)
